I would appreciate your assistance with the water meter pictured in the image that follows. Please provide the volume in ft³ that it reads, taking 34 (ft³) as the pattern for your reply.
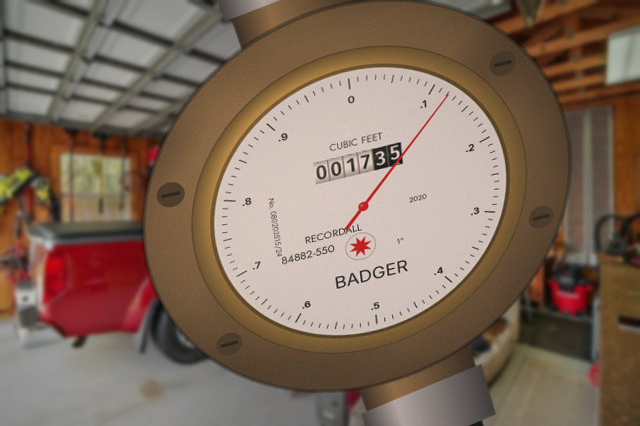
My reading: 1735.12 (ft³)
